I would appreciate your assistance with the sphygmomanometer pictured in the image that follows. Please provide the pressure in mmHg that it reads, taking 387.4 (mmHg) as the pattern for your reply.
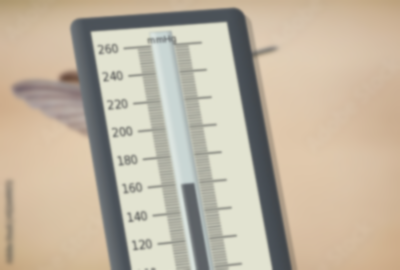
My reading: 160 (mmHg)
